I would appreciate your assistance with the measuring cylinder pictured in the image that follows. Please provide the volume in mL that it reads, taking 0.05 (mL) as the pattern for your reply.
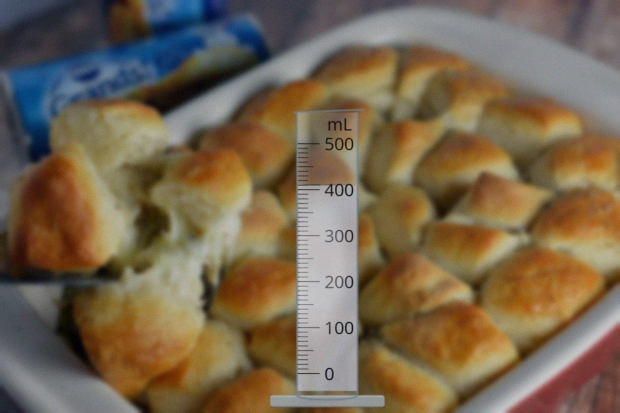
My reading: 410 (mL)
